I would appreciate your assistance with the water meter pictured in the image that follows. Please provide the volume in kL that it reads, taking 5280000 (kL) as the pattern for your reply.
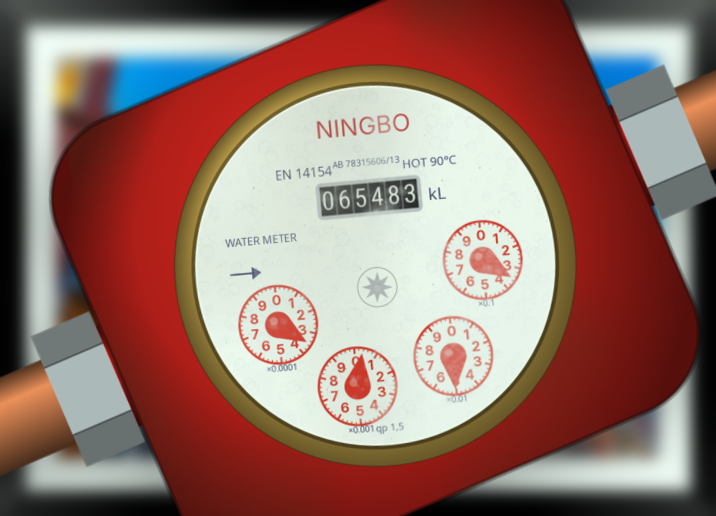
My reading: 65483.3503 (kL)
